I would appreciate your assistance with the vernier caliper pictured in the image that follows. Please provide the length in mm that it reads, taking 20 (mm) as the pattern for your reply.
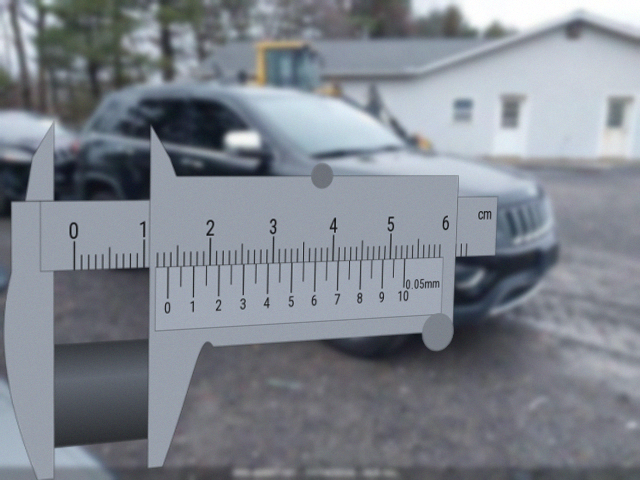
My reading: 13.6 (mm)
